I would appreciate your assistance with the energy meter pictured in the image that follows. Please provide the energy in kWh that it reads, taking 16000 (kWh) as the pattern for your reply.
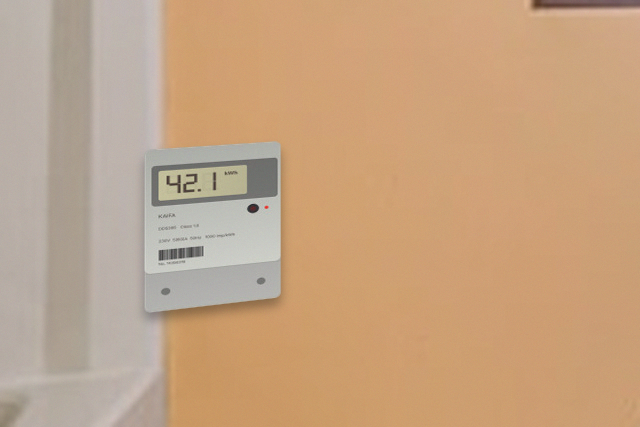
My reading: 42.1 (kWh)
